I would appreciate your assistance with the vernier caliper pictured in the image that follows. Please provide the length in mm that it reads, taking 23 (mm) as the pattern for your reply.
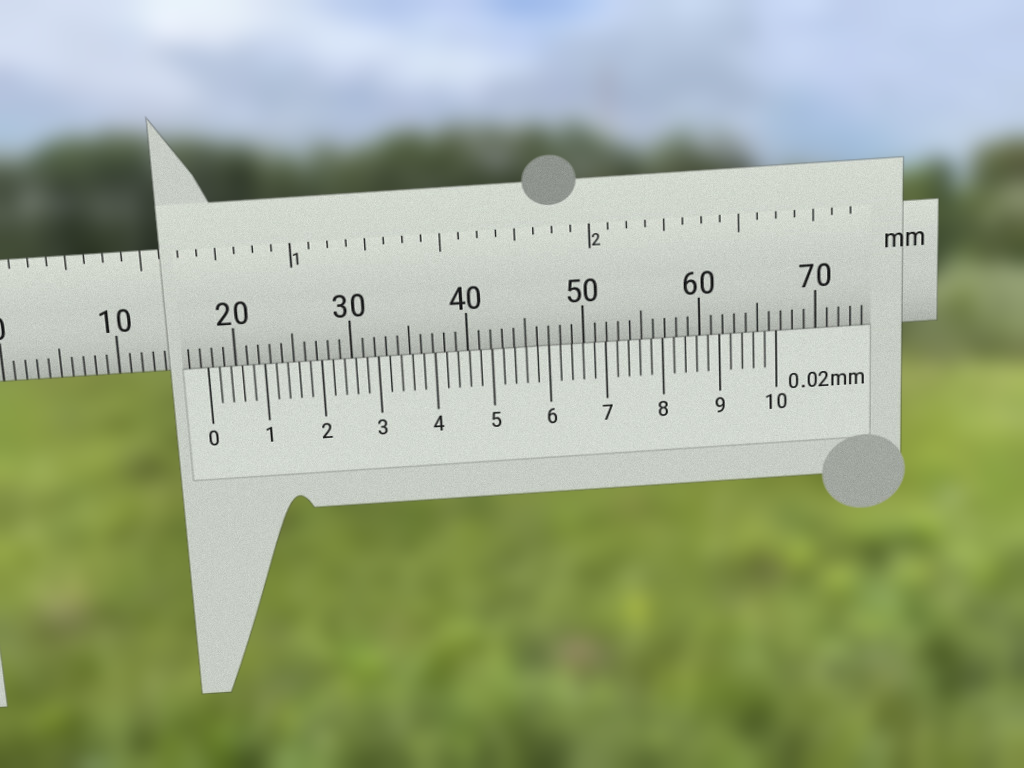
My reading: 17.6 (mm)
